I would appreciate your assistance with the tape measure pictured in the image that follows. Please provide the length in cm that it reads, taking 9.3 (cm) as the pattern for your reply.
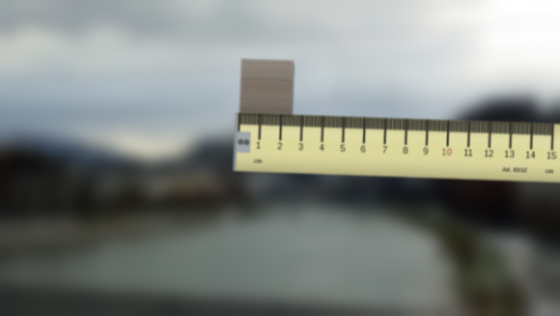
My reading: 2.5 (cm)
